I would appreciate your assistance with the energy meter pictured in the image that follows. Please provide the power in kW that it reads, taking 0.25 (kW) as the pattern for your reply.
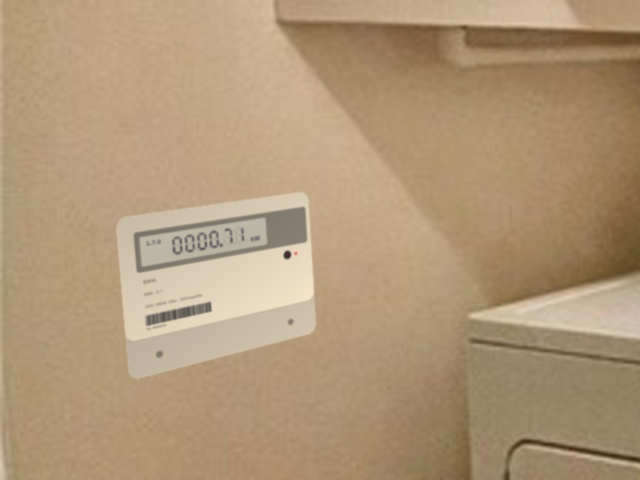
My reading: 0.71 (kW)
